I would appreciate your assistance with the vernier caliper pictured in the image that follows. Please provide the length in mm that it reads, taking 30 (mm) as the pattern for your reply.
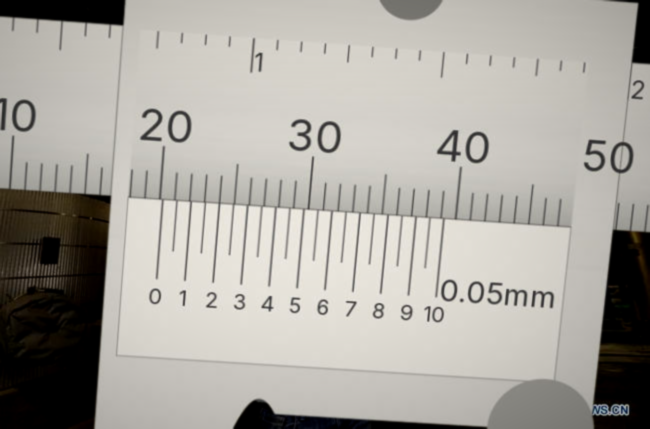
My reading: 20.2 (mm)
